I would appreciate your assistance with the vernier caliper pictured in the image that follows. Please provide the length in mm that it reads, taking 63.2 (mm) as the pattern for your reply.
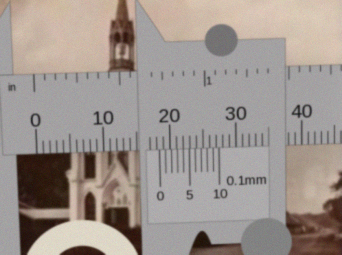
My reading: 18.4 (mm)
